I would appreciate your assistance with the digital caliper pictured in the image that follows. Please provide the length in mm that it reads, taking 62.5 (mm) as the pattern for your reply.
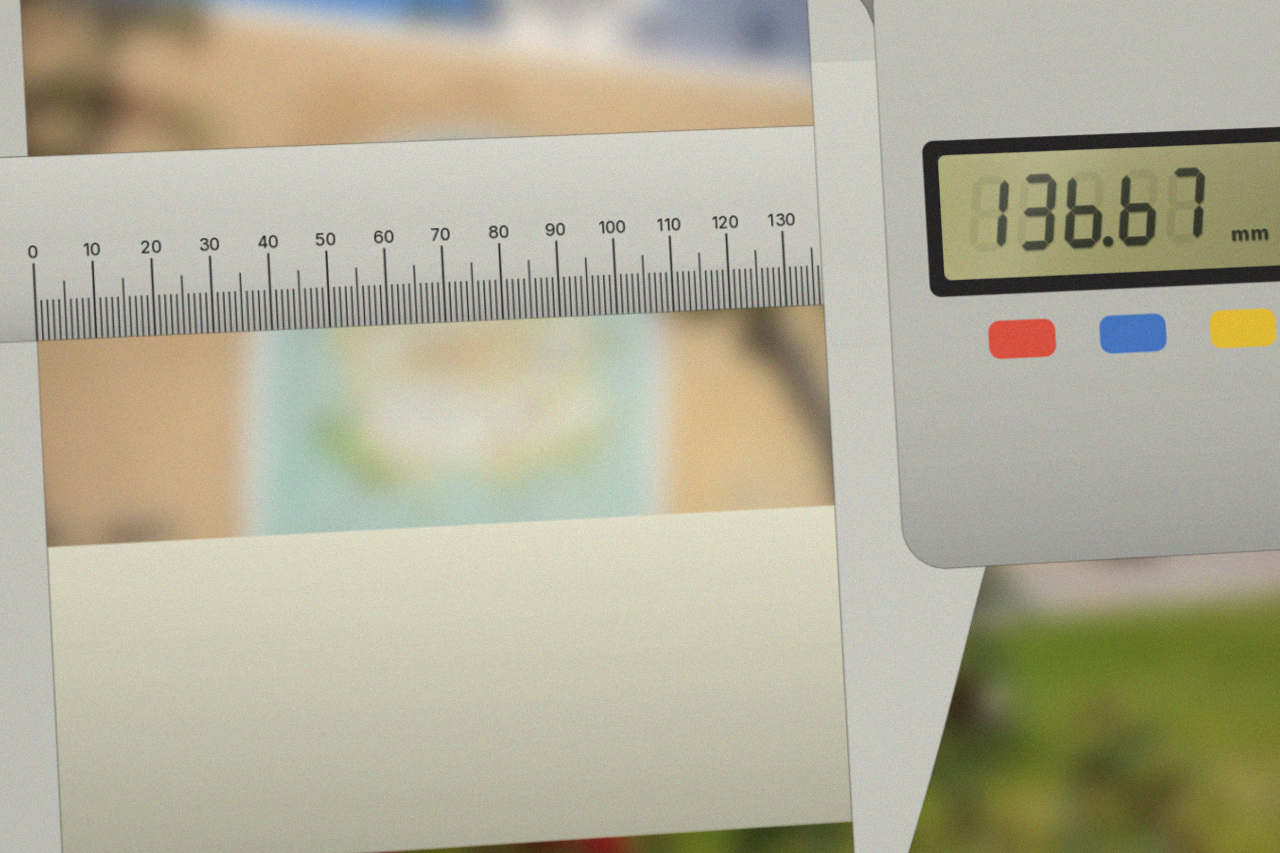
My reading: 136.67 (mm)
